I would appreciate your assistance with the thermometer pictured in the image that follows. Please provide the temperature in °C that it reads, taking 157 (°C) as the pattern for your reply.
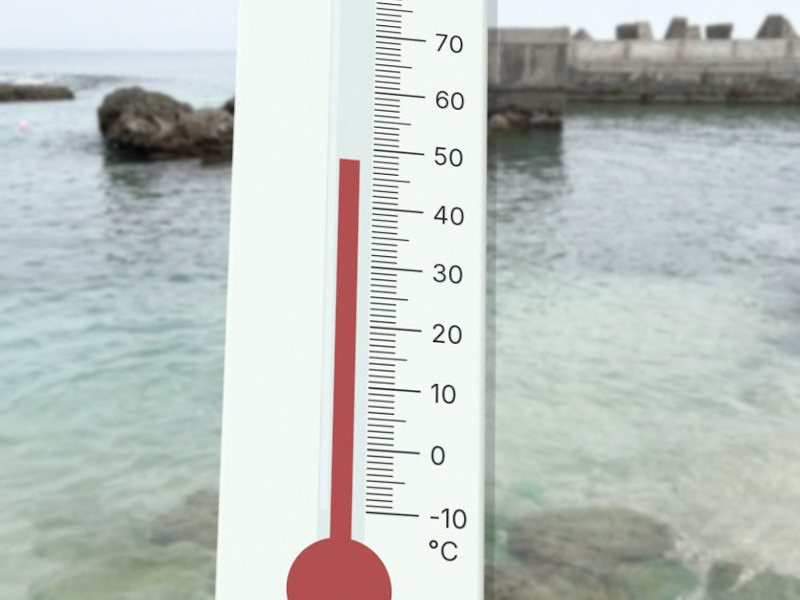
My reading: 48 (°C)
